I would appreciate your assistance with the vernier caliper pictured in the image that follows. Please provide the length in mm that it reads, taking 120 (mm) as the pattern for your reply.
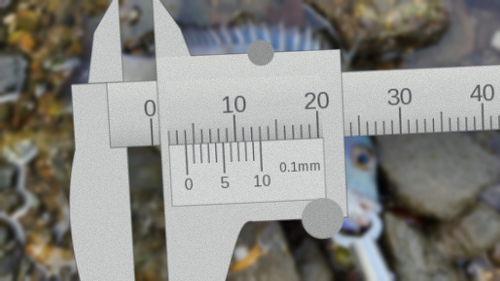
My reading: 4.0 (mm)
